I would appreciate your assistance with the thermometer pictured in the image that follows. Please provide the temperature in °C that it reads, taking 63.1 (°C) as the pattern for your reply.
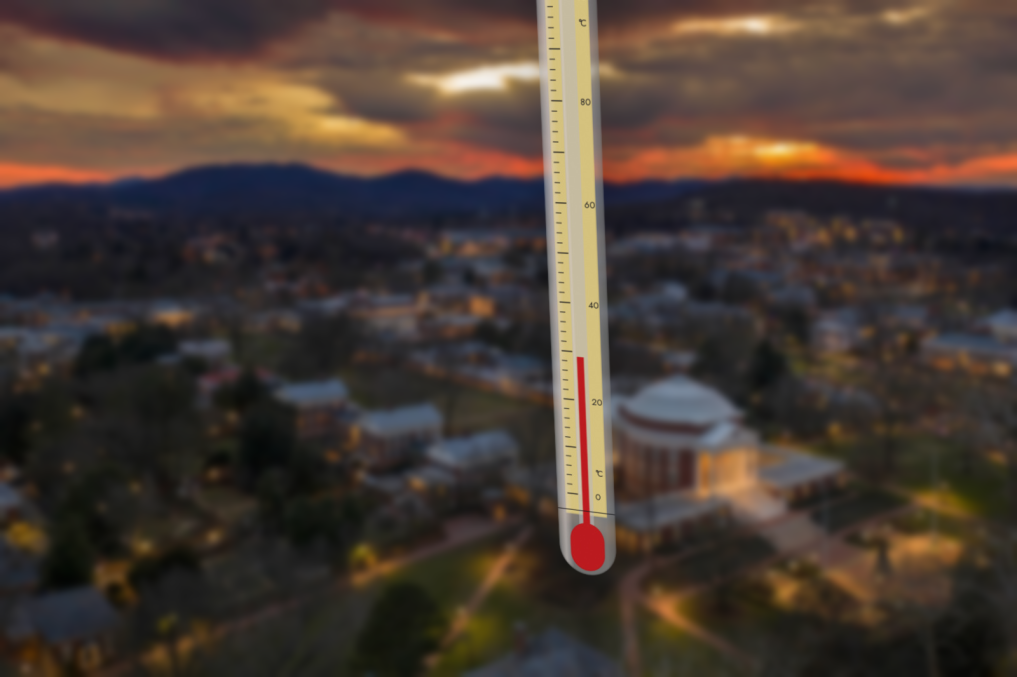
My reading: 29 (°C)
